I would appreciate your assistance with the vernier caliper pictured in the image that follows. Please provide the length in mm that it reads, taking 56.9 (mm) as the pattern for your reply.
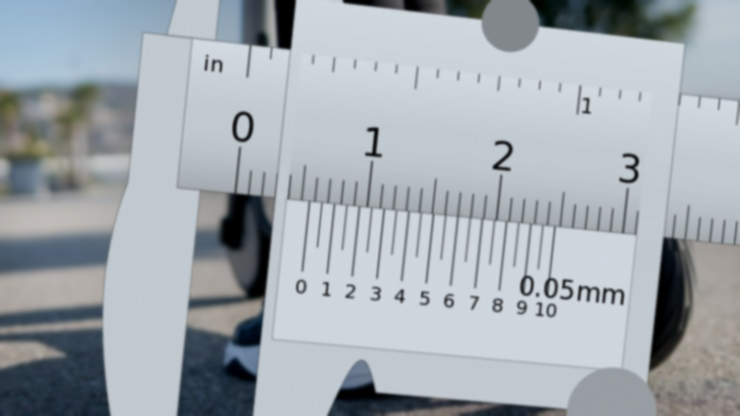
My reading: 5.6 (mm)
